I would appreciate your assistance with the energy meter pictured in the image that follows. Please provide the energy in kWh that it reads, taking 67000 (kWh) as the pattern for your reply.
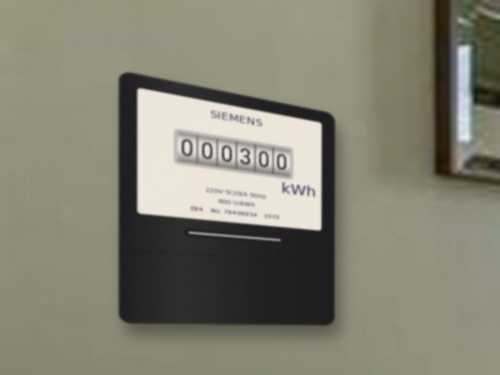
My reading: 300 (kWh)
